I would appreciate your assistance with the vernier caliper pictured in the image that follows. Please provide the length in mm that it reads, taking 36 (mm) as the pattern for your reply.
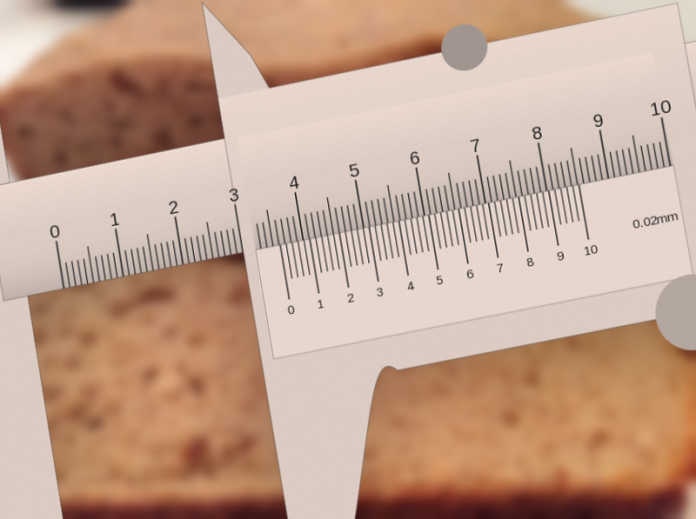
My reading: 36.2 (mm)
